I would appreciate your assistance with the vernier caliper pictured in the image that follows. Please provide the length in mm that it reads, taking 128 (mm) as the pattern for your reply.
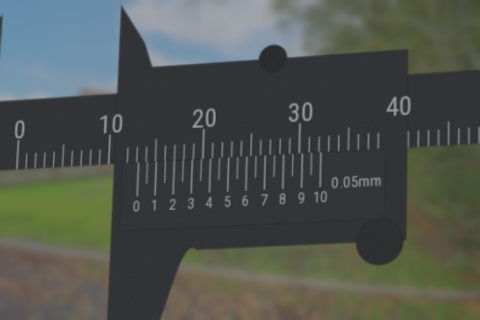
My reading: 13.2 (mm)
